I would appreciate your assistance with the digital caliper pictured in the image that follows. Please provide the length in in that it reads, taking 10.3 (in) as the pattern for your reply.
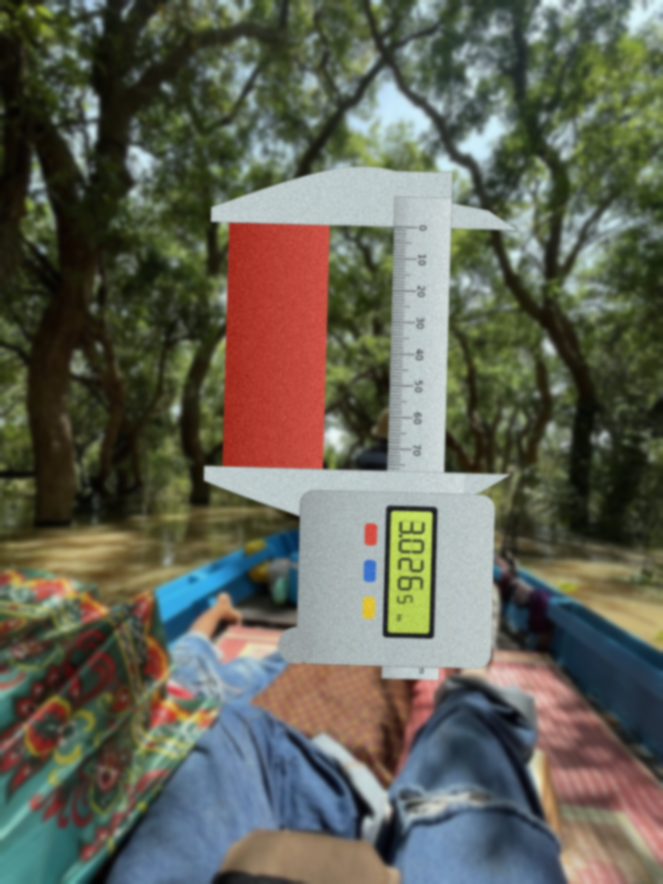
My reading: 3.0265 (in)
